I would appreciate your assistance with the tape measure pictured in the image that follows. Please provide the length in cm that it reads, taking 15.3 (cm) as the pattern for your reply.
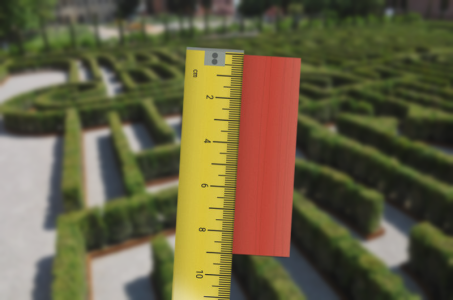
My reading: 9 (cm)
